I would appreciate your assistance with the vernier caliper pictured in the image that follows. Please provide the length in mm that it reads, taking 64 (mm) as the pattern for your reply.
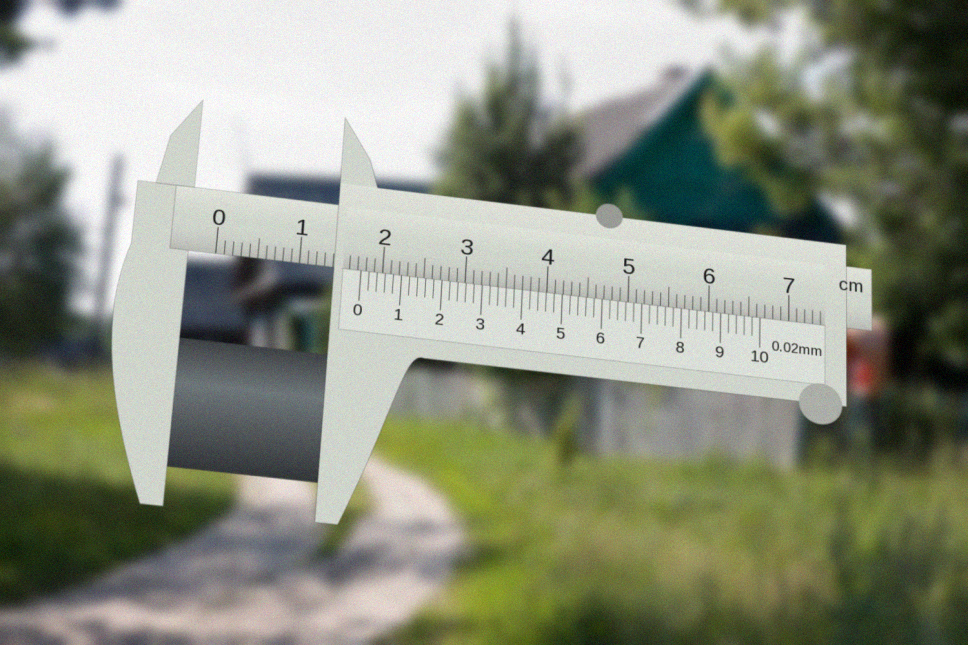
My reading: 17.4 (mm)
